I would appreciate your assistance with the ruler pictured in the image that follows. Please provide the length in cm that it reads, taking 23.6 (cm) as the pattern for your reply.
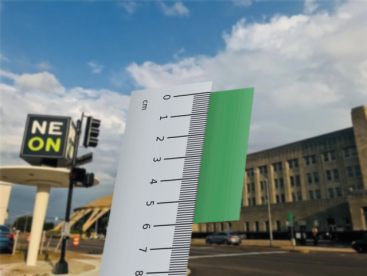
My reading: 6 (cm)
